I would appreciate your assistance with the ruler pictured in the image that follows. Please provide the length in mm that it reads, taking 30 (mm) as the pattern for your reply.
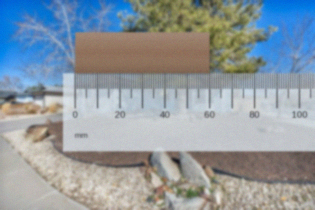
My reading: 60 (mm)
